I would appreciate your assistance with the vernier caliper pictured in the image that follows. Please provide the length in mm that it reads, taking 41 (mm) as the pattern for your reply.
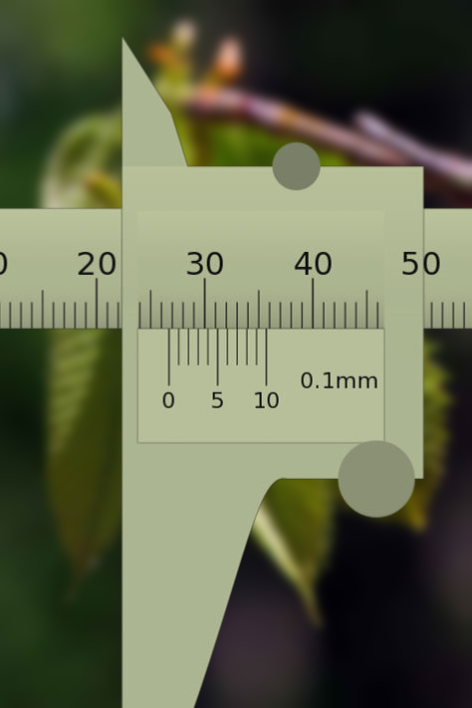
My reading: 26.7 (mm)
